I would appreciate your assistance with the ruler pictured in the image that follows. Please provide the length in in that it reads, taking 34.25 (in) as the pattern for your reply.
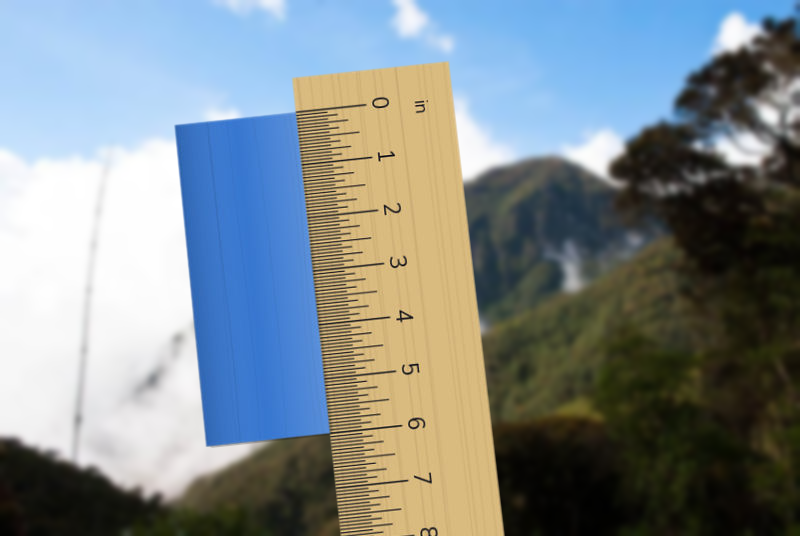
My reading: 6 (in)
